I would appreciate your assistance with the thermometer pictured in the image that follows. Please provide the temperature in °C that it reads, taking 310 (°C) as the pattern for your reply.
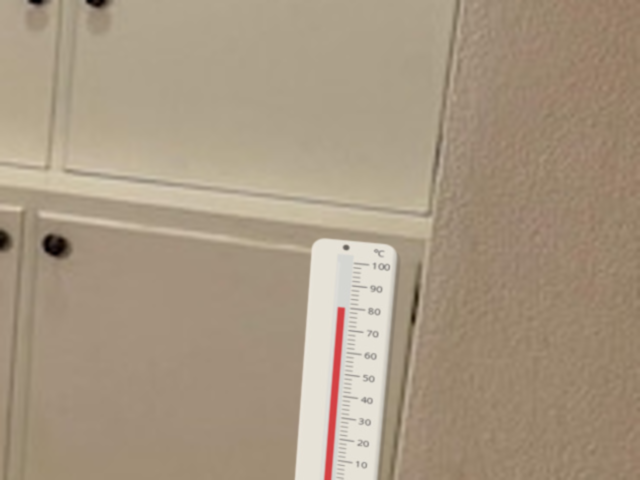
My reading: 80 (°C)
